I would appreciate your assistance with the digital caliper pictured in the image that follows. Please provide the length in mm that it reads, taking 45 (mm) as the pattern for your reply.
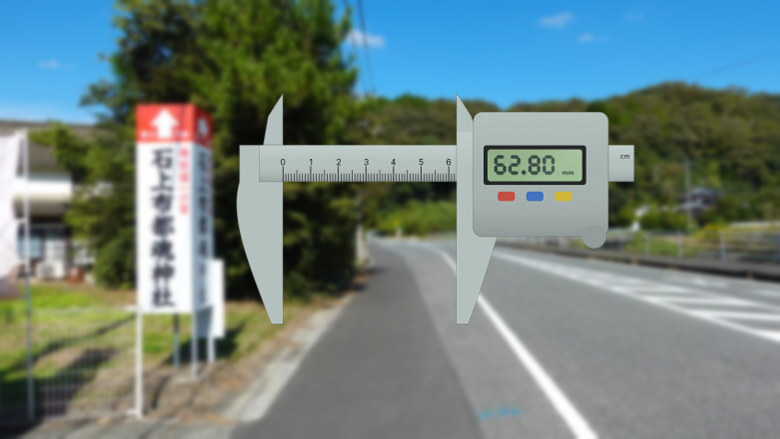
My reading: 62.80 (mm)
